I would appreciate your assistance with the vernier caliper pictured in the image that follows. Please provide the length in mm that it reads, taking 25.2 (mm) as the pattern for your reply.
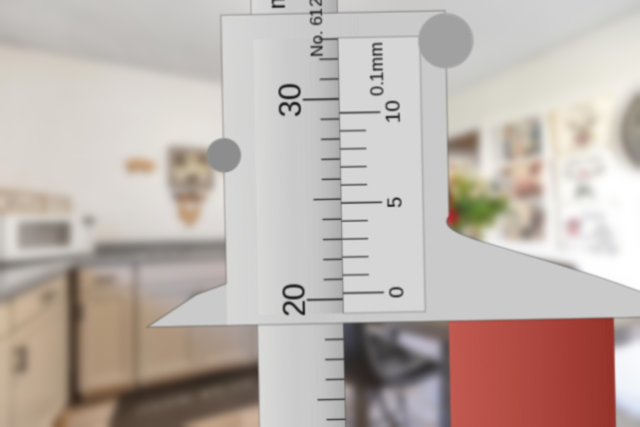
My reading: 20.3 (mm)
